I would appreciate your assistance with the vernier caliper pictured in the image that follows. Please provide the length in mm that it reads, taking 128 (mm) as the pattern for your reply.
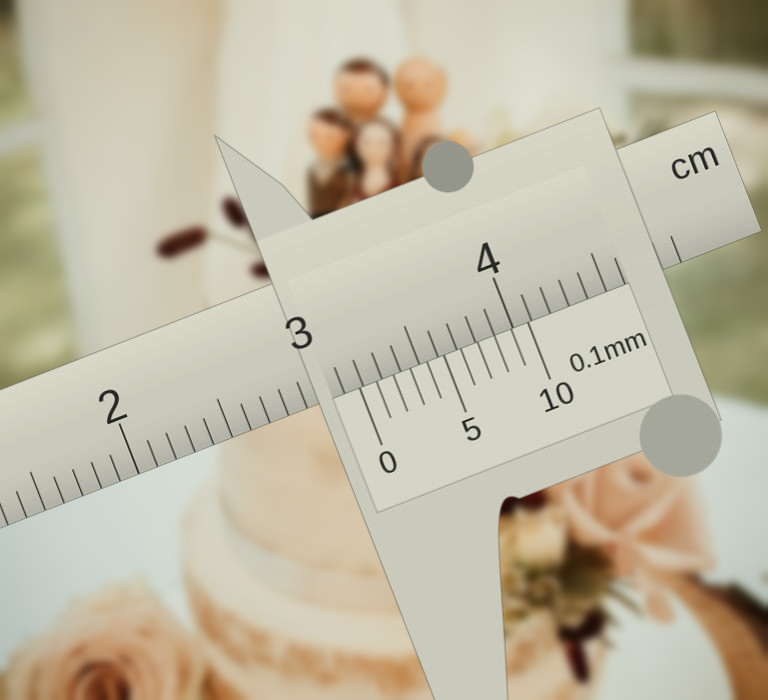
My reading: 31.8 (mm)
